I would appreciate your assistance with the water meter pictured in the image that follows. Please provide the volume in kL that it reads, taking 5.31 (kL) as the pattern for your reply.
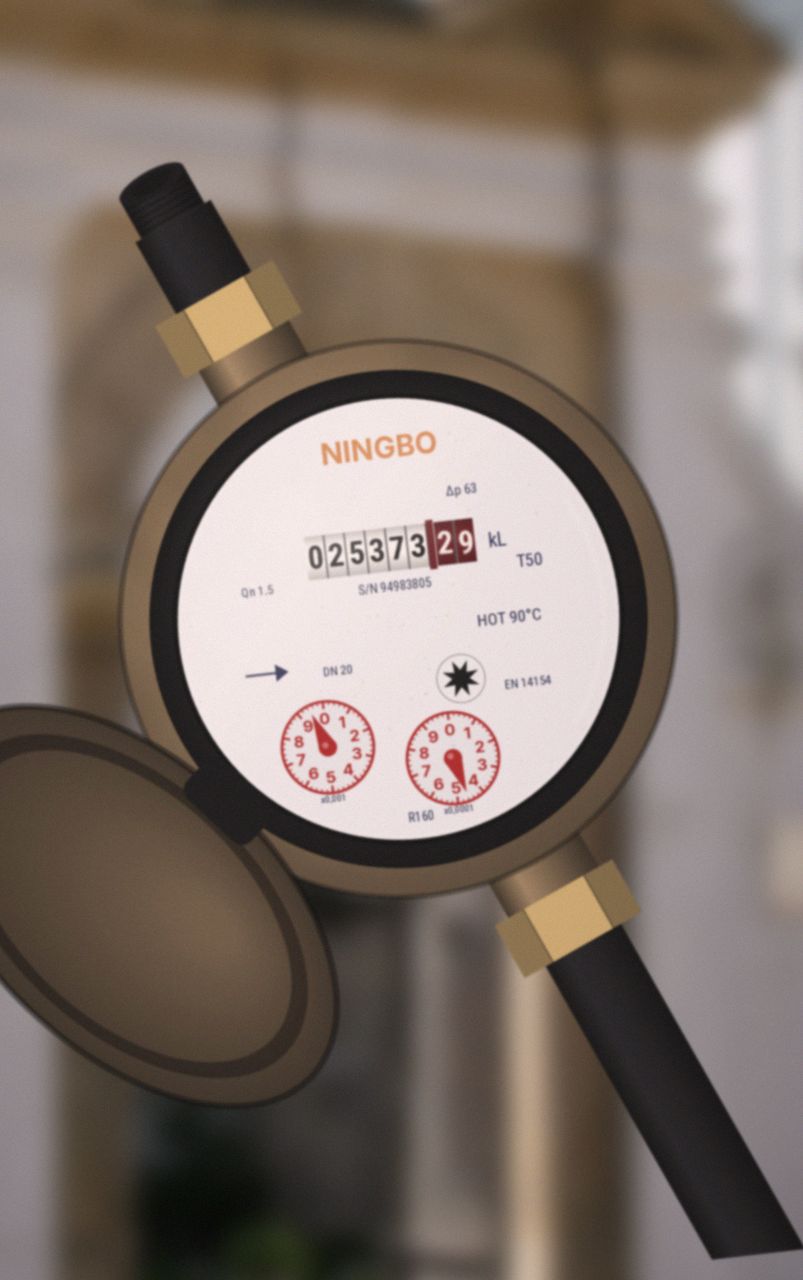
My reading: 25373.2894 (kL)
